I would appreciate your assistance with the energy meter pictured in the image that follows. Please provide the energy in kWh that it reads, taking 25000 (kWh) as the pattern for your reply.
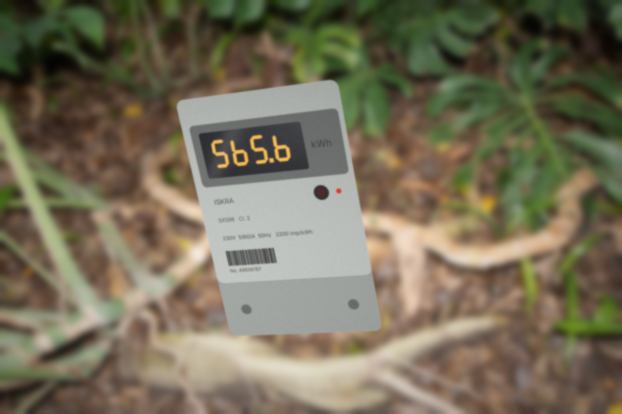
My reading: 565.6 (kWh)
